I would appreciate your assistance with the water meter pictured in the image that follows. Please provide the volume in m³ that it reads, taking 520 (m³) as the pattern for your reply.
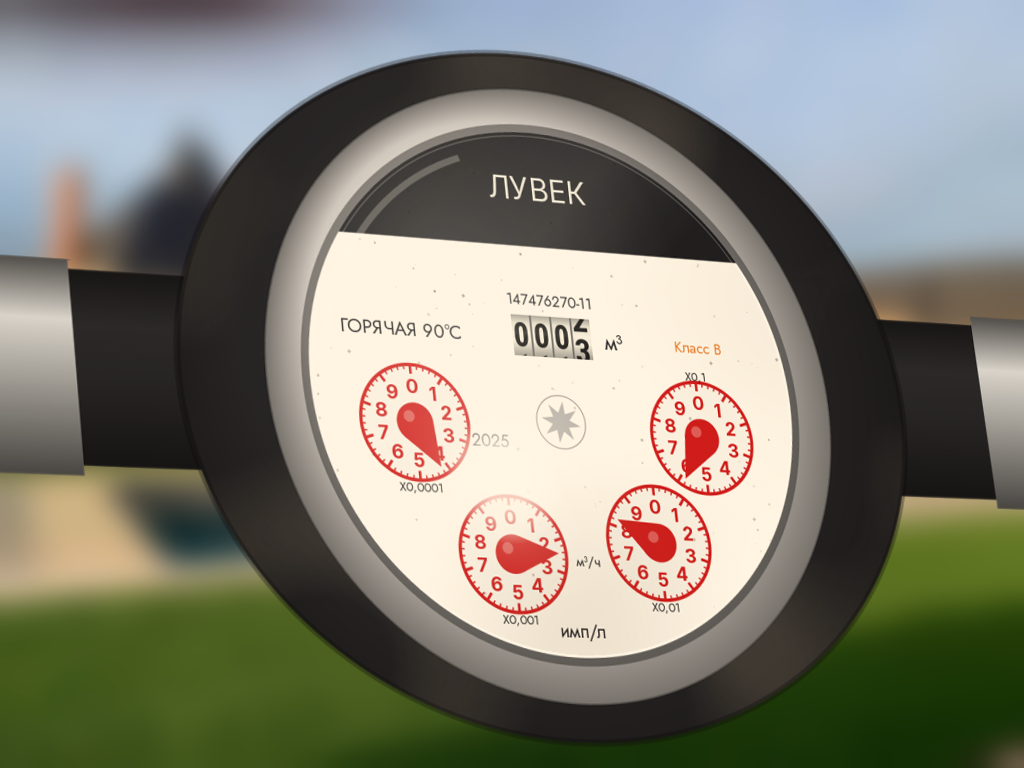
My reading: 2.5824 (m³)
